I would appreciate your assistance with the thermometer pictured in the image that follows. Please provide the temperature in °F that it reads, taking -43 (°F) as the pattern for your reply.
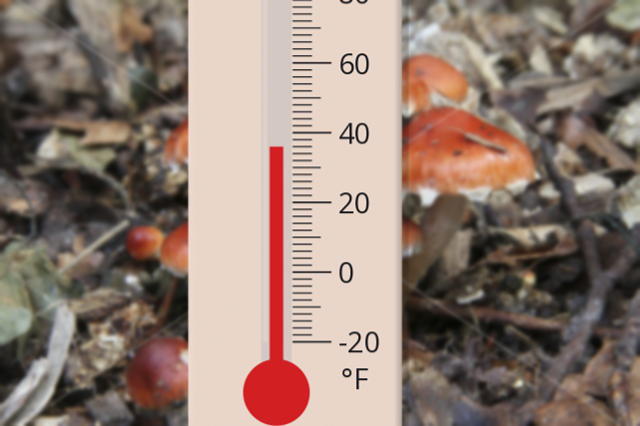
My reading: 36 (°F)
